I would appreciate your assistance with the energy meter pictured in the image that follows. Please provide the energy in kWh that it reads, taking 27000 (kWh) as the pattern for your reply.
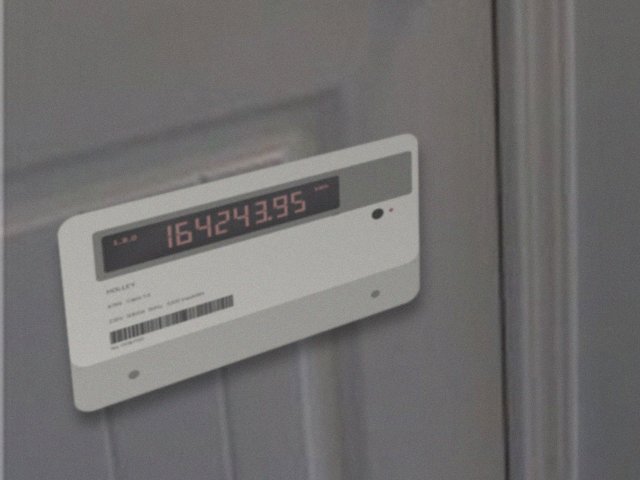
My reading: 164243.95 (kWh)
